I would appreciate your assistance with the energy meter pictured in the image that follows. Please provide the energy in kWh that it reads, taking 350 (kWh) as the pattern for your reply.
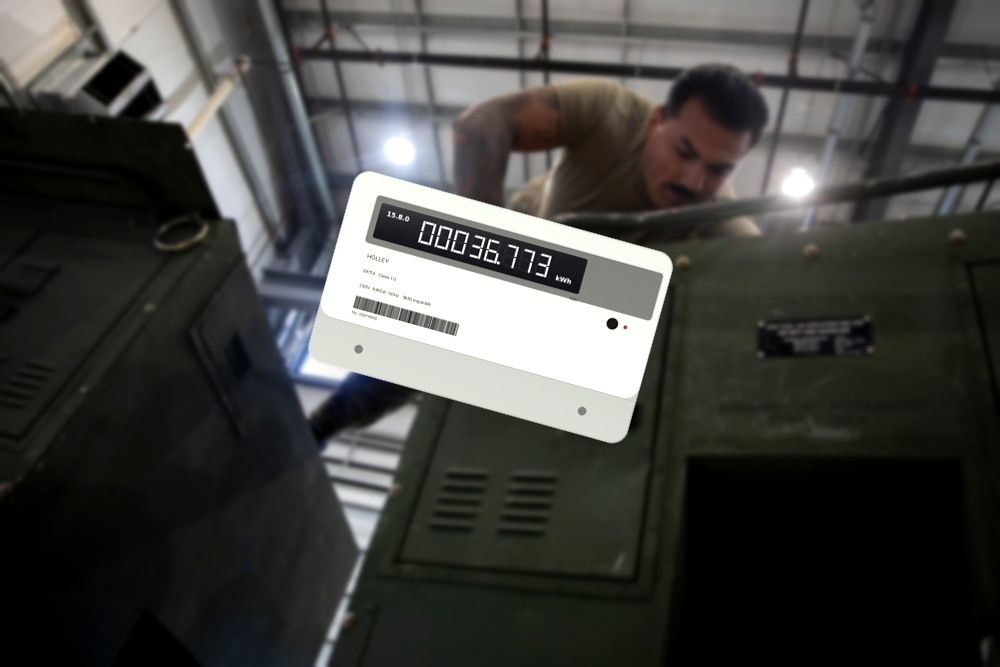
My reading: 36.773 (kWh)
